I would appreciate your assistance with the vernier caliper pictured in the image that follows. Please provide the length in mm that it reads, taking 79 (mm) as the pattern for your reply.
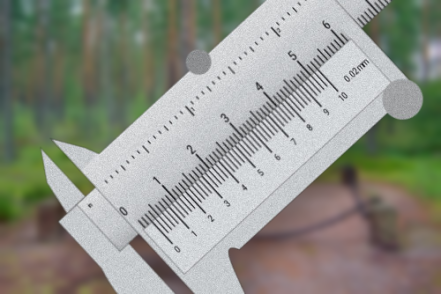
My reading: 3.0 (mm)
